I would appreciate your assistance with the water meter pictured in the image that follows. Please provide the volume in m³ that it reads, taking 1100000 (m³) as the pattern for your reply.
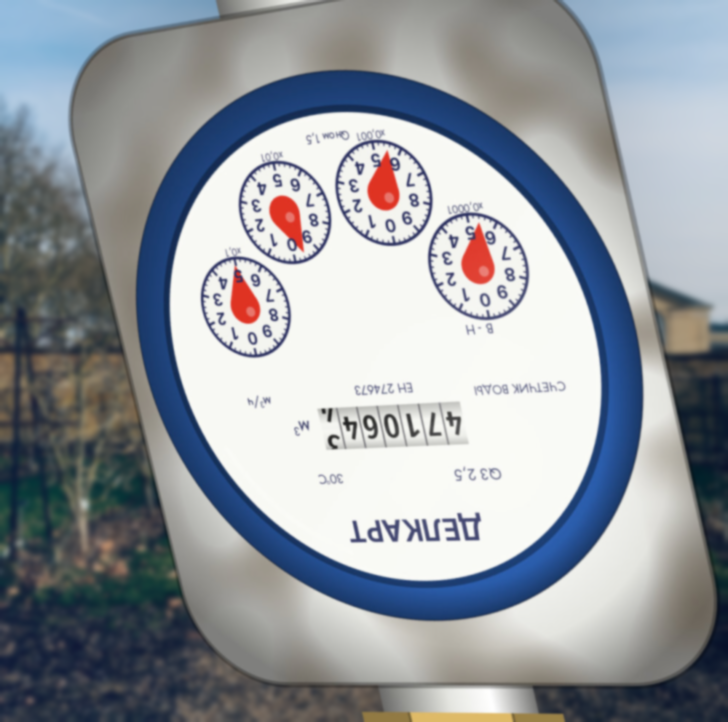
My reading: 4710643.4955 (m³)
